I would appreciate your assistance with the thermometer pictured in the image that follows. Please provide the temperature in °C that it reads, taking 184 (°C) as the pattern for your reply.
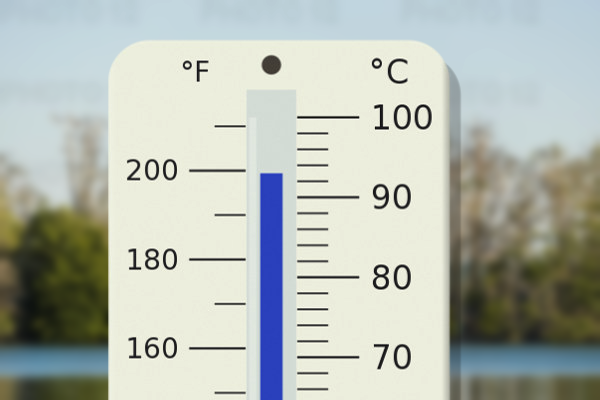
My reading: 93 (°C)
